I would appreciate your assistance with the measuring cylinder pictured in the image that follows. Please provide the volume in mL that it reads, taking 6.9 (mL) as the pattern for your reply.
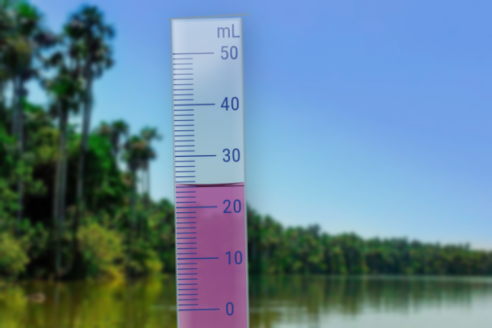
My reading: 24 (mL)
